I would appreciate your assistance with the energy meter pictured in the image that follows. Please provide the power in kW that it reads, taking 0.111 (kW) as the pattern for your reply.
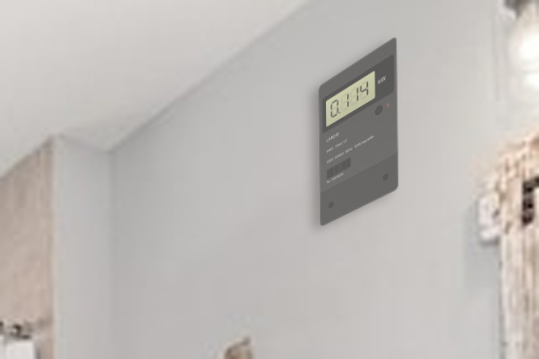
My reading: 0.114 (kW)
